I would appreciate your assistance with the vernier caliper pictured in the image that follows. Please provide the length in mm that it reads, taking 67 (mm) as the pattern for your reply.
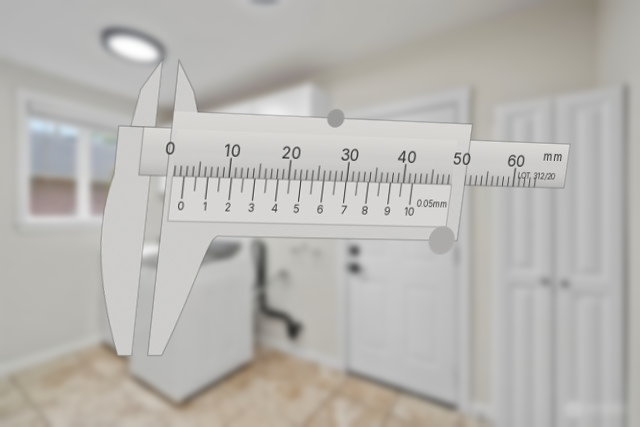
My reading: 2.6 (mm)
